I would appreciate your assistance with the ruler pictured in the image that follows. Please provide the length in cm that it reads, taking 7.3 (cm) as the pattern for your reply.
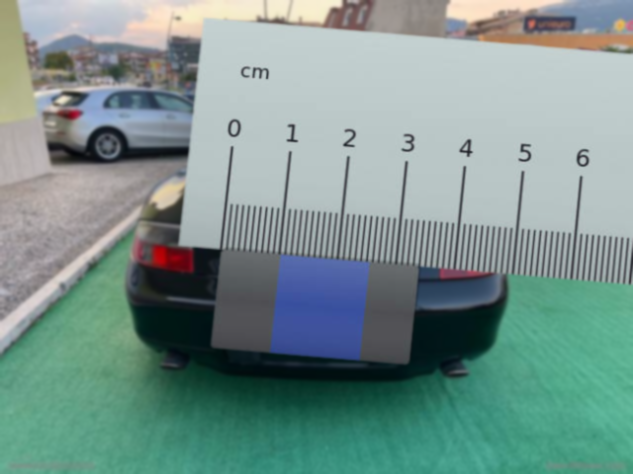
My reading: 3.4 (cm)
